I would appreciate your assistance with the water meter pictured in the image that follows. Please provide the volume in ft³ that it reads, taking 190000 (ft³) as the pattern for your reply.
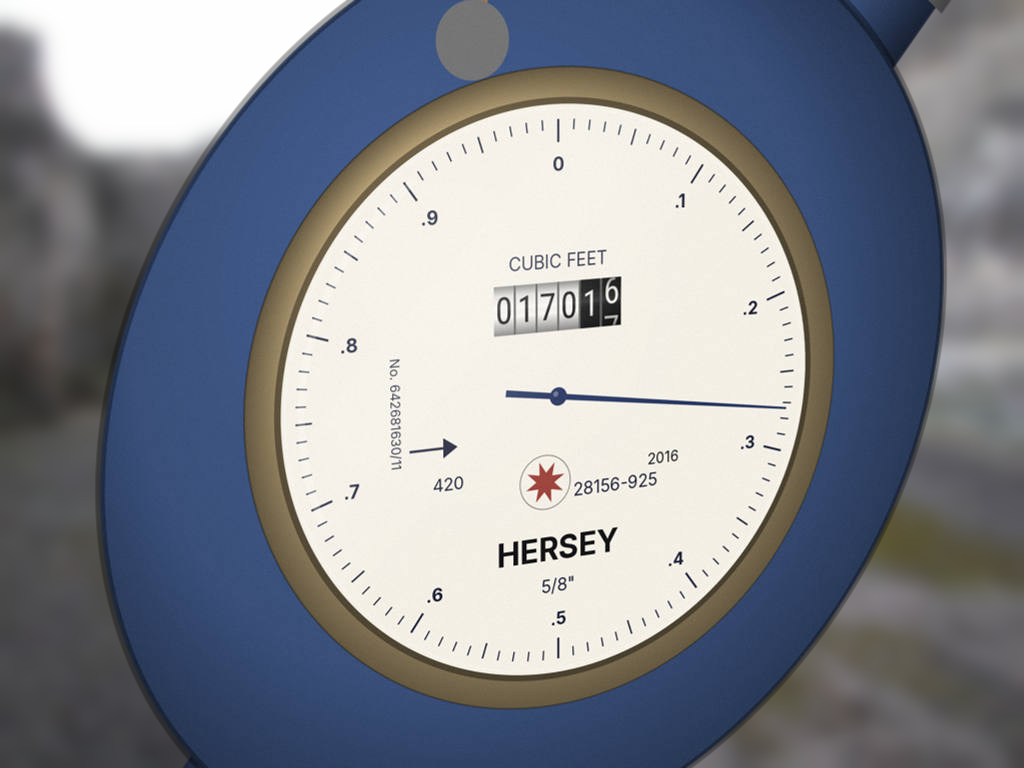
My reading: 17016.27 (ft³)
